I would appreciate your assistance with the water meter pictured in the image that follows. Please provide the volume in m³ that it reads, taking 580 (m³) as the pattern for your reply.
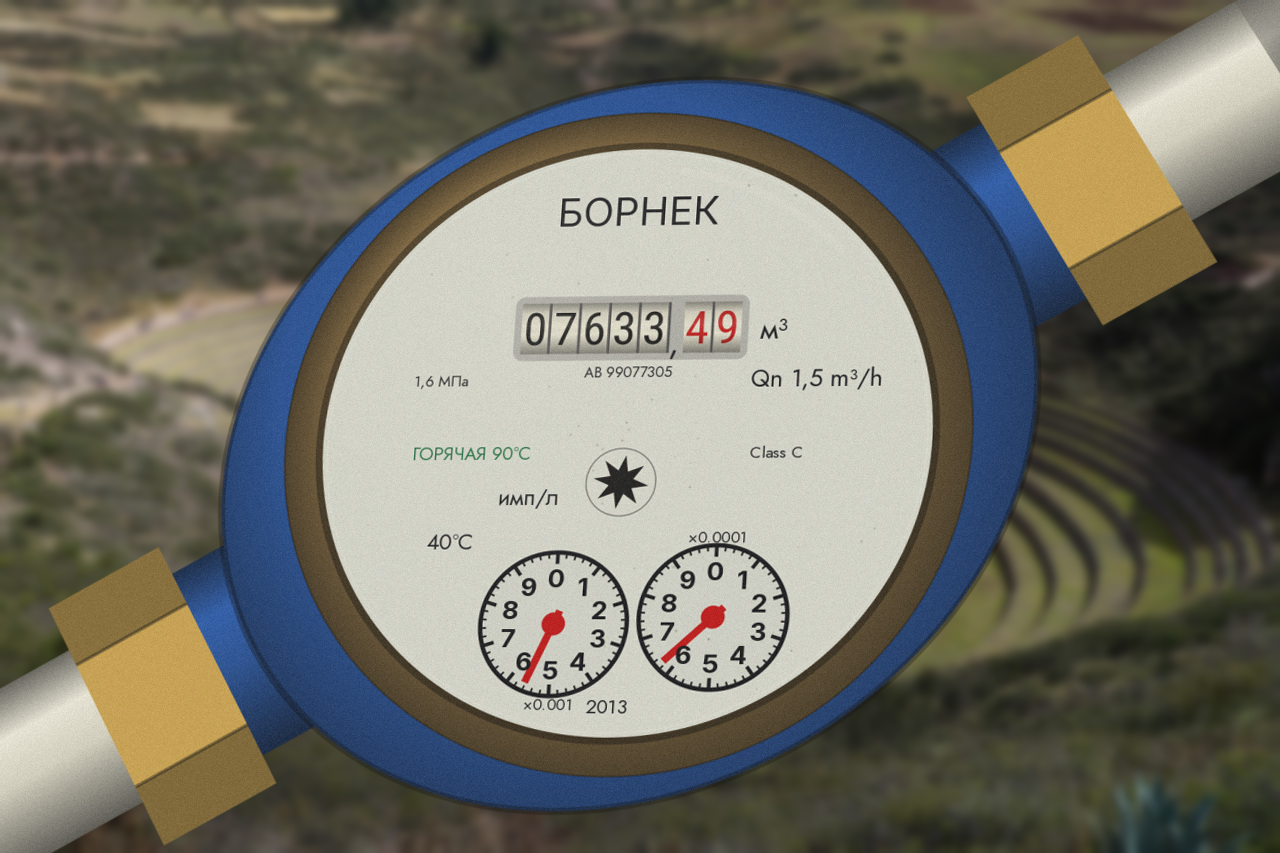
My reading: 7633.4956 (m³)
